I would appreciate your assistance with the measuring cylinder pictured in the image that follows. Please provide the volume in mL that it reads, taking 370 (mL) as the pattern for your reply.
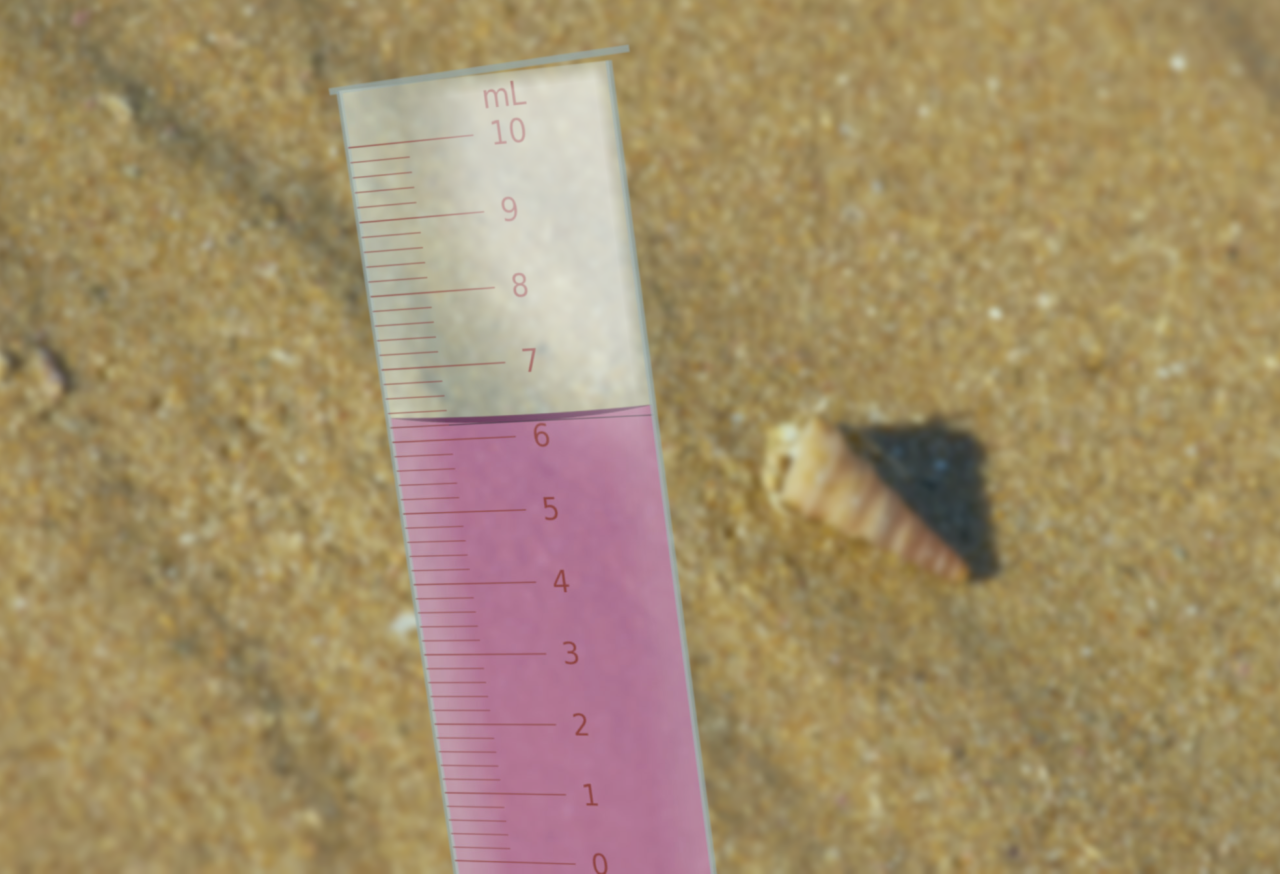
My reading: 6.2 (mL)
